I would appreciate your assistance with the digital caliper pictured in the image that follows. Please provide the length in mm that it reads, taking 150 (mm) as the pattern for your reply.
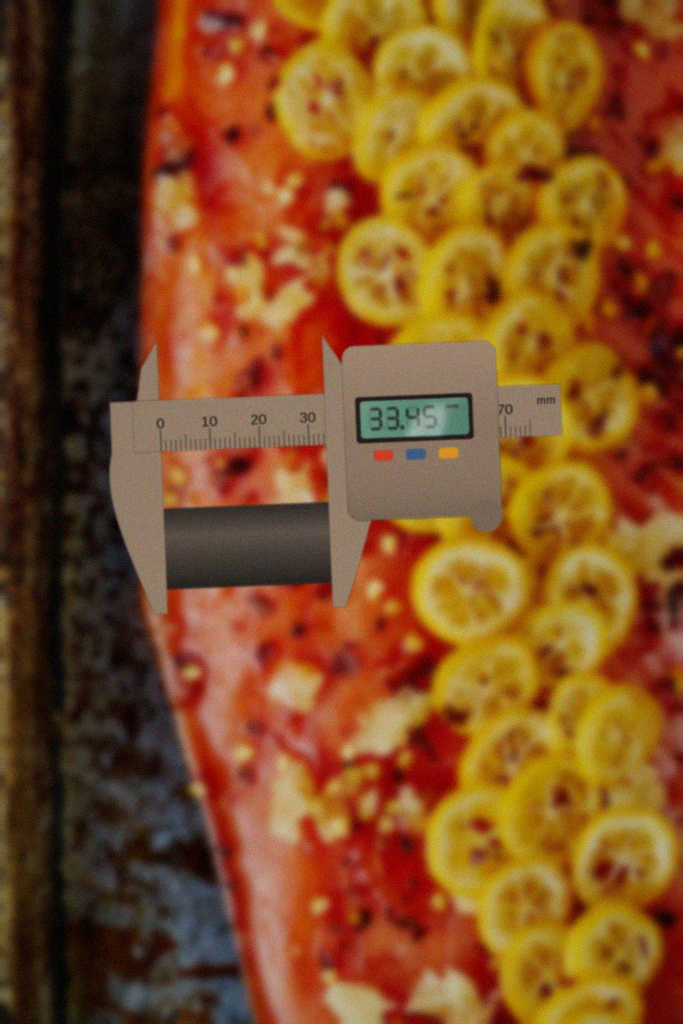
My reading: 33.45 (mm)
